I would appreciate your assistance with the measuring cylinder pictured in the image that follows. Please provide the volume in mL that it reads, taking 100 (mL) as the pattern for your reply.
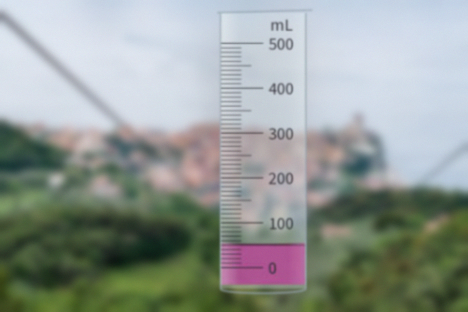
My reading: 50 (mL)
